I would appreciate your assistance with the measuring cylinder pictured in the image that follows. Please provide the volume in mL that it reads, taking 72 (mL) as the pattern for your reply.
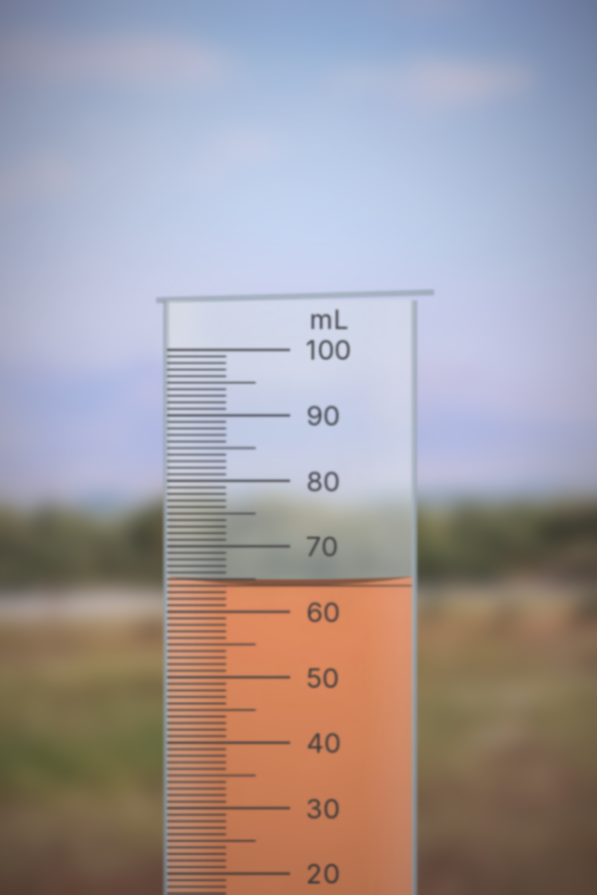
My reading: 64 (mL)
